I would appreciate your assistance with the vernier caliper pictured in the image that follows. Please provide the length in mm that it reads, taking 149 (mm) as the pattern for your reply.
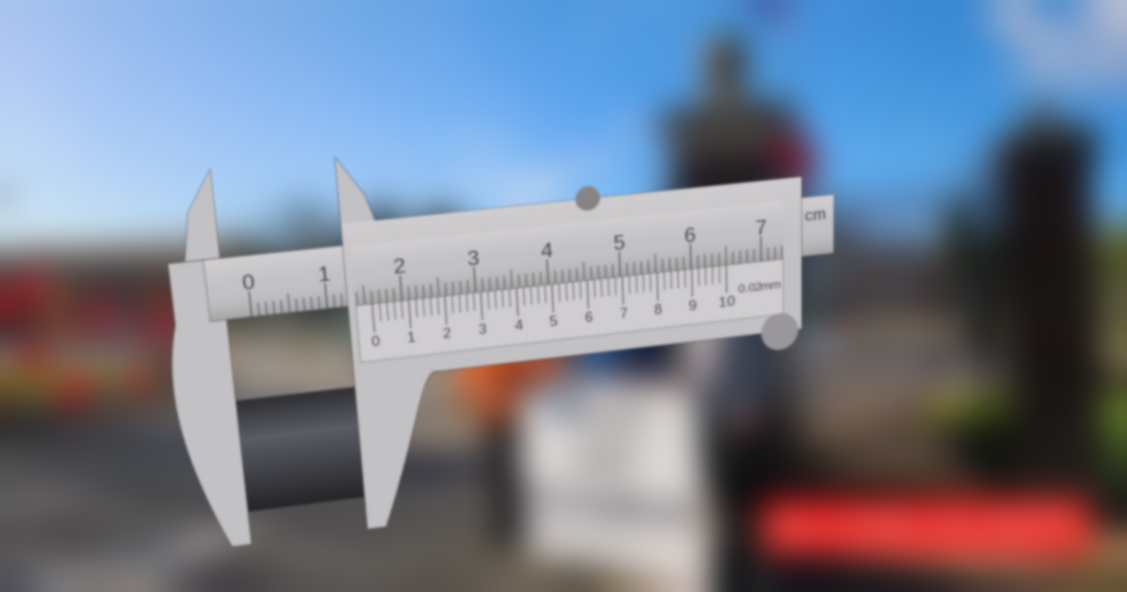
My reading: 16.0 (mm)
